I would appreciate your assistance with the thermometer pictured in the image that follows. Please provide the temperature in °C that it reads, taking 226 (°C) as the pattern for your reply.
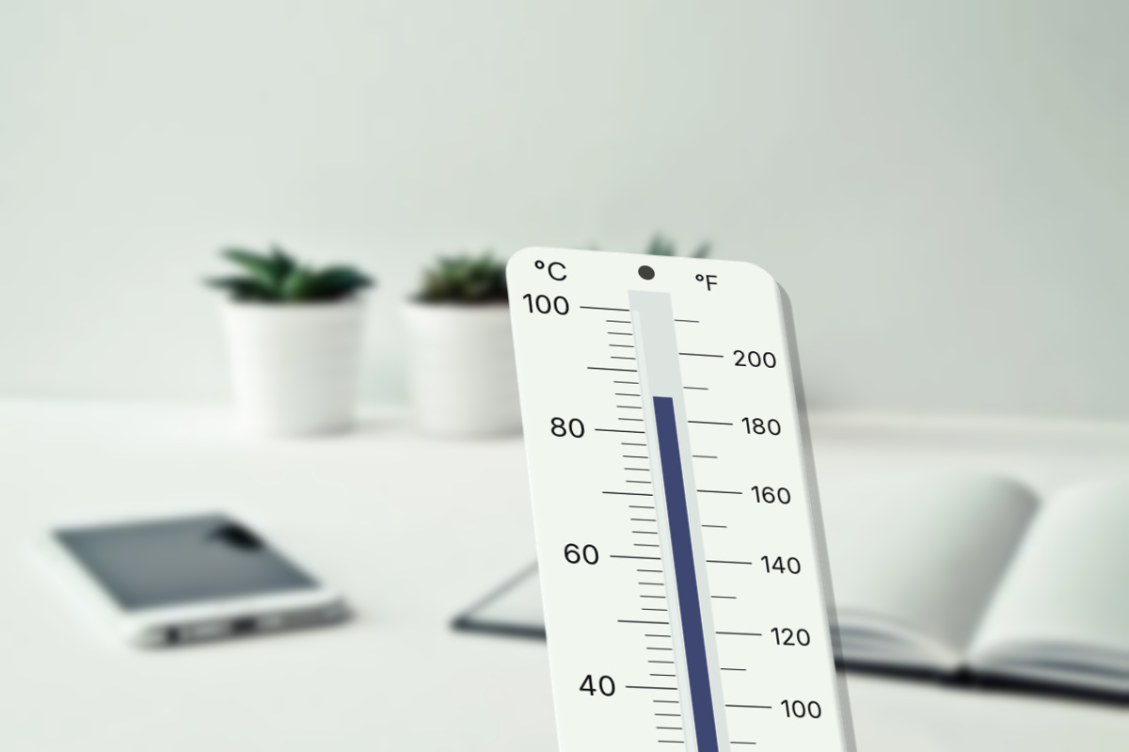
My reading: 86 (°C)
